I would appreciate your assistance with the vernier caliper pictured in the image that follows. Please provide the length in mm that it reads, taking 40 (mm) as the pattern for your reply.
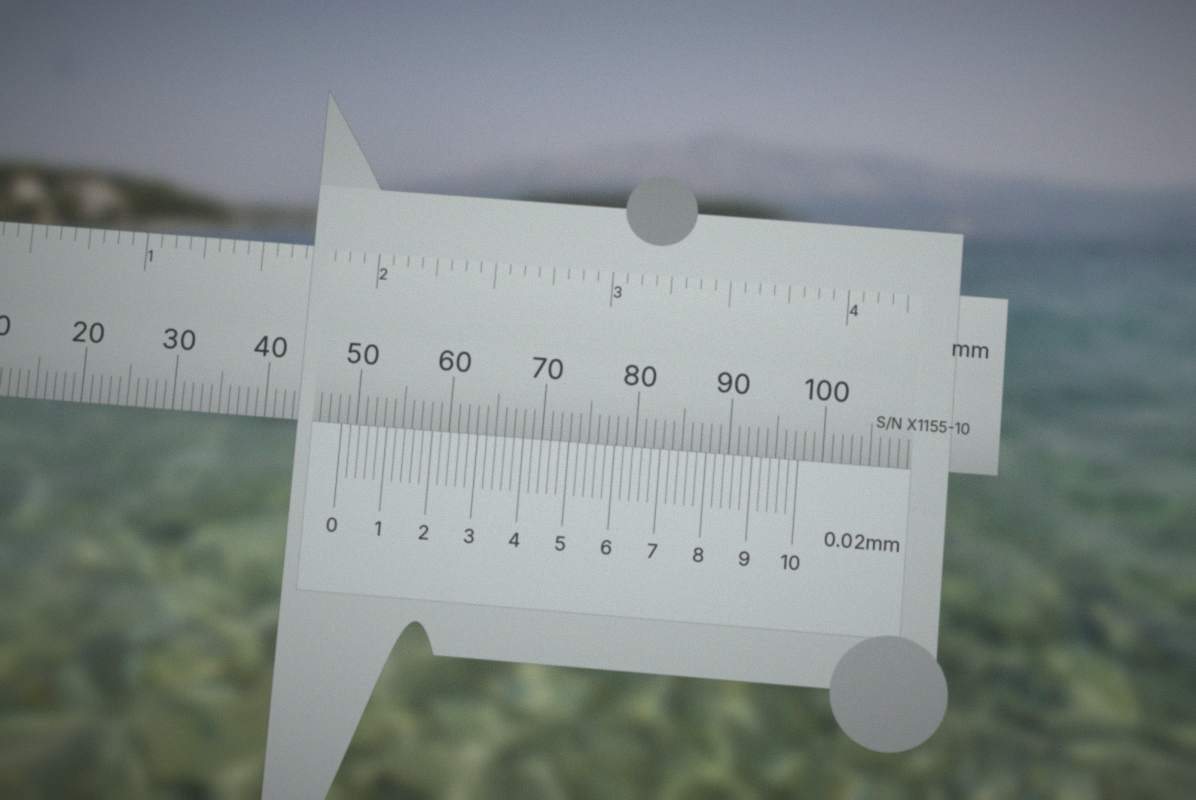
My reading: 48.4 (mm)
